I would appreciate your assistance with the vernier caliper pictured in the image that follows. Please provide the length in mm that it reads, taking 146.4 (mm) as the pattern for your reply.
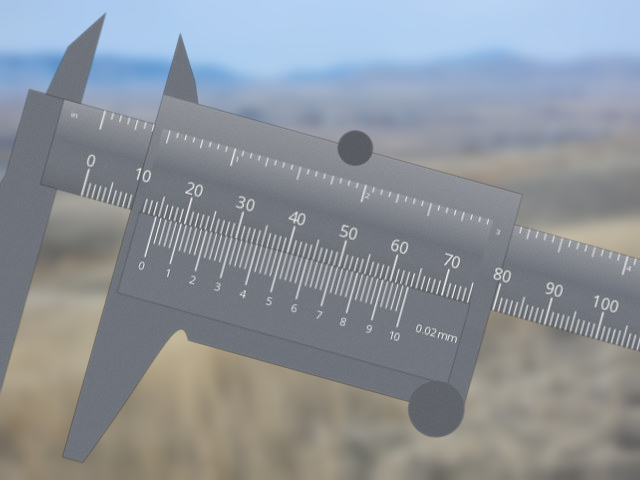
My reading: 14.5 (mm)
